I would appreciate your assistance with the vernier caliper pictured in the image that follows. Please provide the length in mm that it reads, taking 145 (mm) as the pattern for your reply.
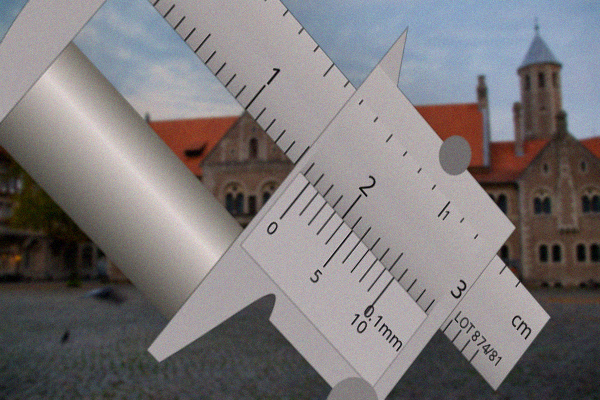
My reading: 16.6 (mm)
